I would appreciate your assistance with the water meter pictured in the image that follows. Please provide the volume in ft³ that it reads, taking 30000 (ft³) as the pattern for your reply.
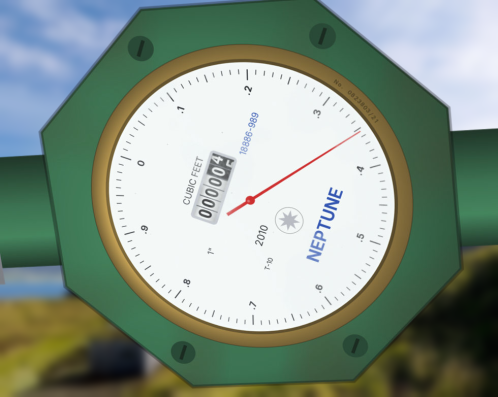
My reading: 4.35 (ft³)
